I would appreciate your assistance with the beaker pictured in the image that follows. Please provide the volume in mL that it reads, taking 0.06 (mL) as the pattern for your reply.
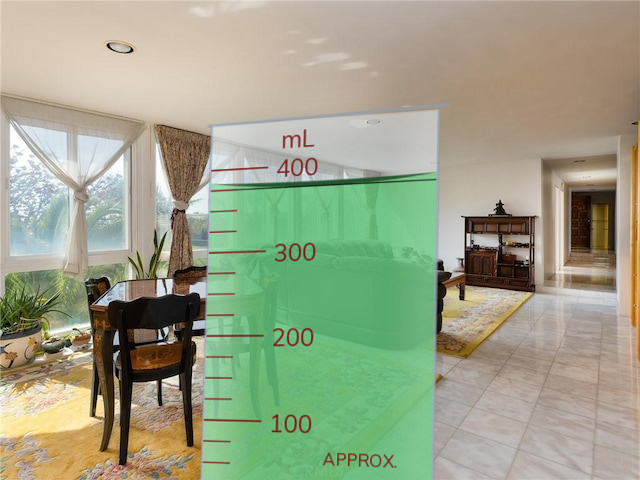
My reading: 375 (mL)
